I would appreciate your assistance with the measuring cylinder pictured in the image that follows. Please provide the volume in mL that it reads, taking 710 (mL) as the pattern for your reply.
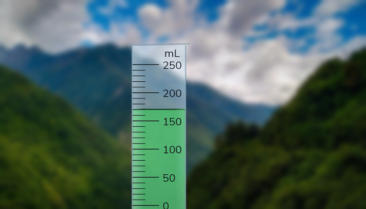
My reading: 170 (mL)
